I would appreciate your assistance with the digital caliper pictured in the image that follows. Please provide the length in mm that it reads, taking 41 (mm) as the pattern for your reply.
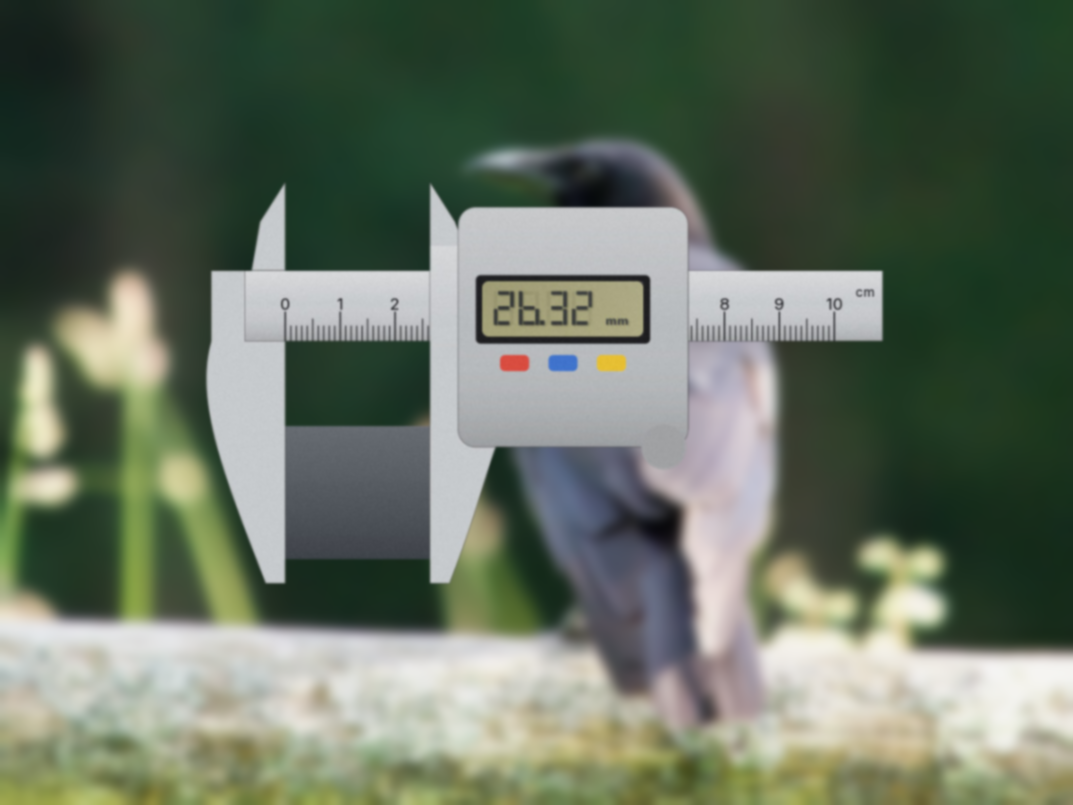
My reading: 26.32 (mm)
